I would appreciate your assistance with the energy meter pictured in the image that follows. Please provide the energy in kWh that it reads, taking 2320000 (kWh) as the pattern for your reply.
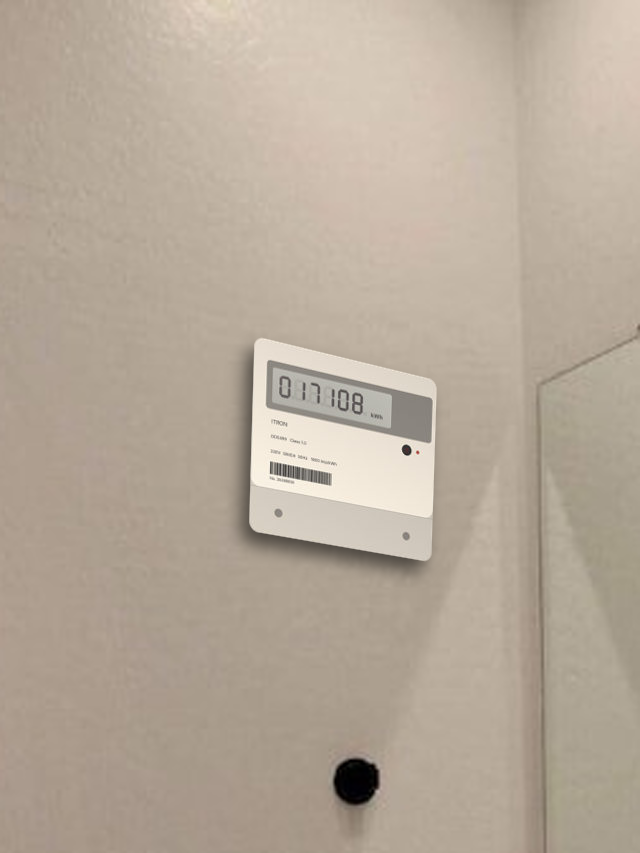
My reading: 17108 (kWh)
